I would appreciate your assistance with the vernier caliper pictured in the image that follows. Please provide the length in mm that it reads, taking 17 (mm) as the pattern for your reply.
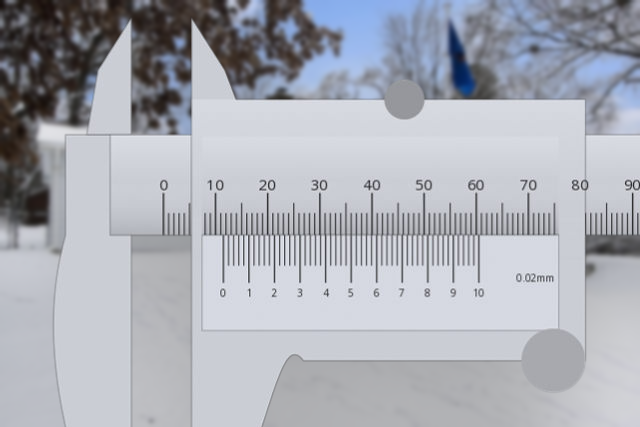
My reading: 11.5 (mm)
